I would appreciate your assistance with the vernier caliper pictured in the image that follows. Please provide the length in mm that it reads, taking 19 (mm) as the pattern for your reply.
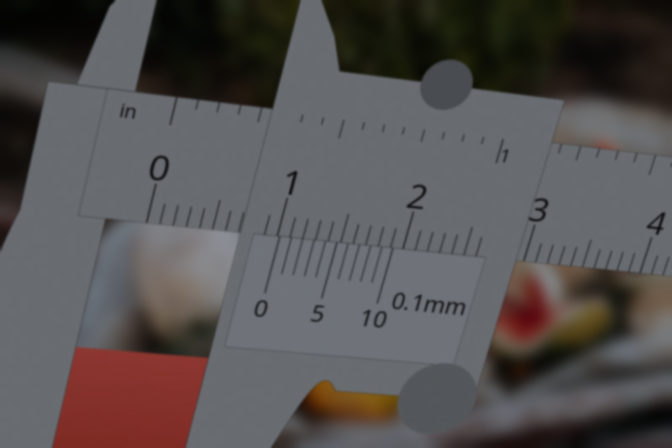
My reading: 10.2 (mm)
